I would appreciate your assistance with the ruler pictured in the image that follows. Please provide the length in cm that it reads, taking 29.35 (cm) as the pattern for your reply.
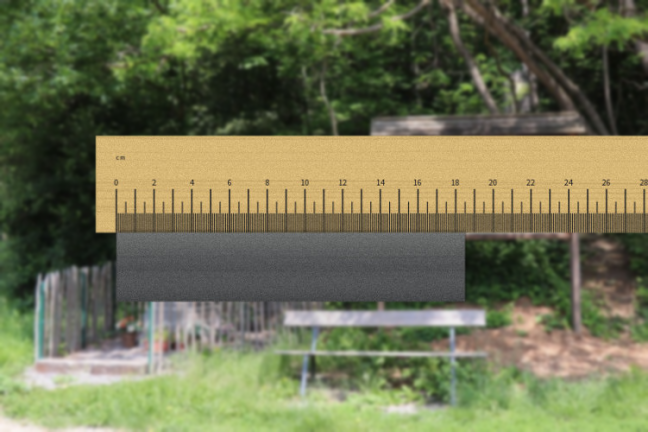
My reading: 18.5 (cm)
